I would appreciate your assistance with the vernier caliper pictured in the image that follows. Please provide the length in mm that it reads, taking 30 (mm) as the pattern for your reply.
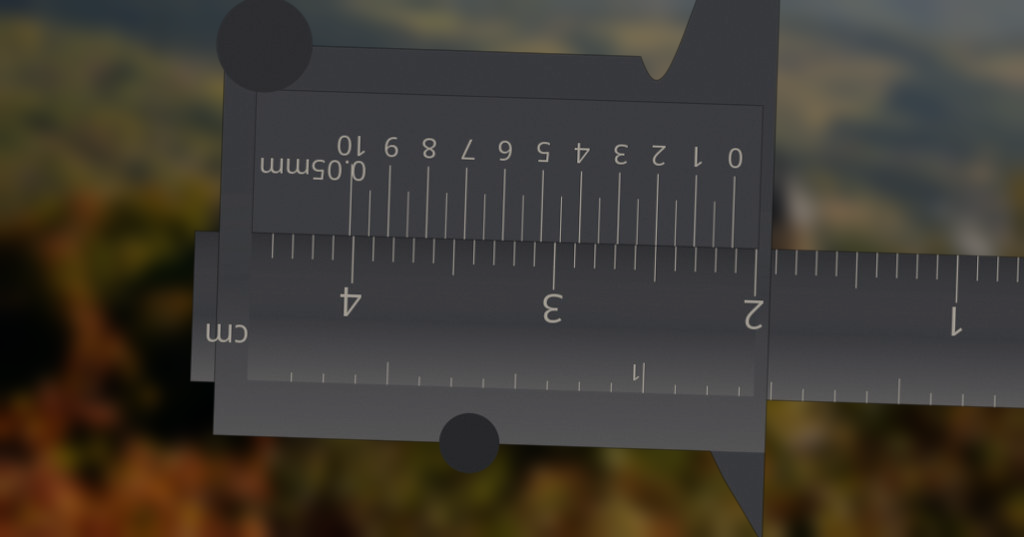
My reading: 21.2 (mm)
